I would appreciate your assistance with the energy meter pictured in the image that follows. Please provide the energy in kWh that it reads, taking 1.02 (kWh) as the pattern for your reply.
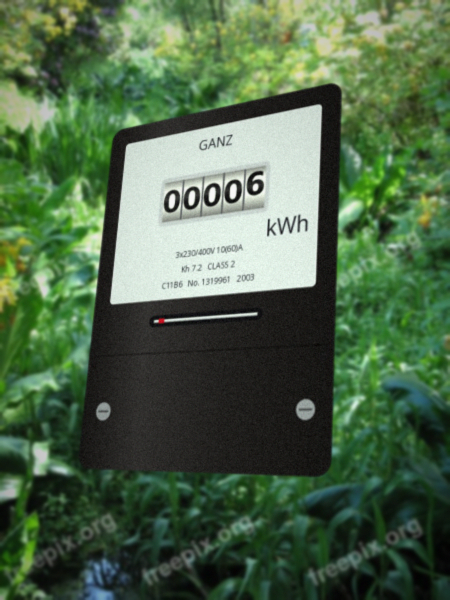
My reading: 6 (kWh)
